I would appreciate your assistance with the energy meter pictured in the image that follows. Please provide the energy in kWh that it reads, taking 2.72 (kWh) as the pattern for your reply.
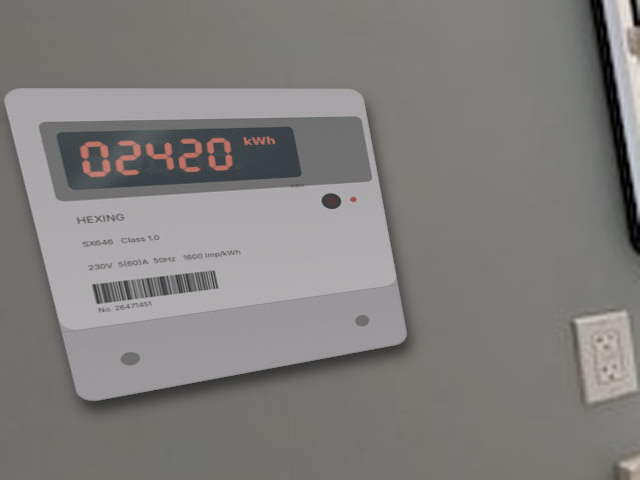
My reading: 2420 (kWh)
